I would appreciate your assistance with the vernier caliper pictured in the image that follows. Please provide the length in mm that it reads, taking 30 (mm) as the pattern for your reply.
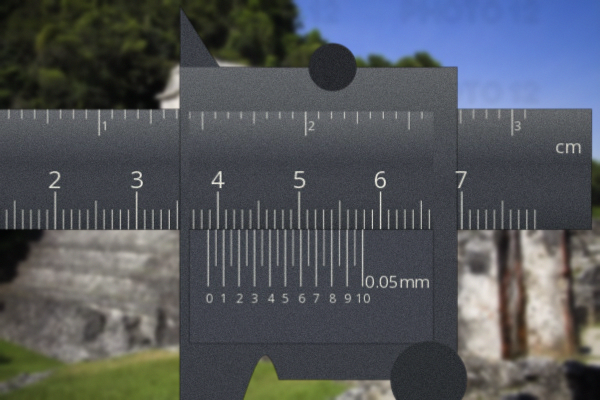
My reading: 38.8 (mm)
